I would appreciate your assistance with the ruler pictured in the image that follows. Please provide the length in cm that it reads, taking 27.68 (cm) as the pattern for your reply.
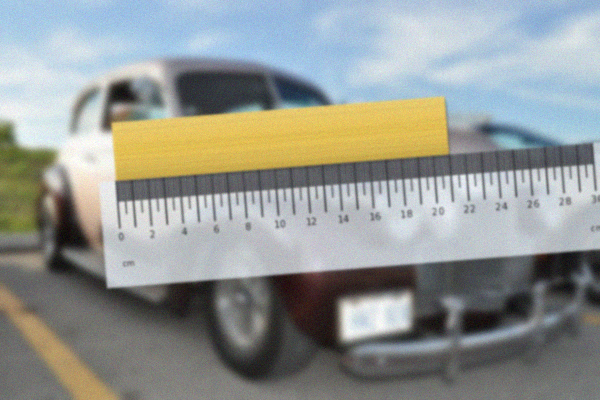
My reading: 21 (cm)
